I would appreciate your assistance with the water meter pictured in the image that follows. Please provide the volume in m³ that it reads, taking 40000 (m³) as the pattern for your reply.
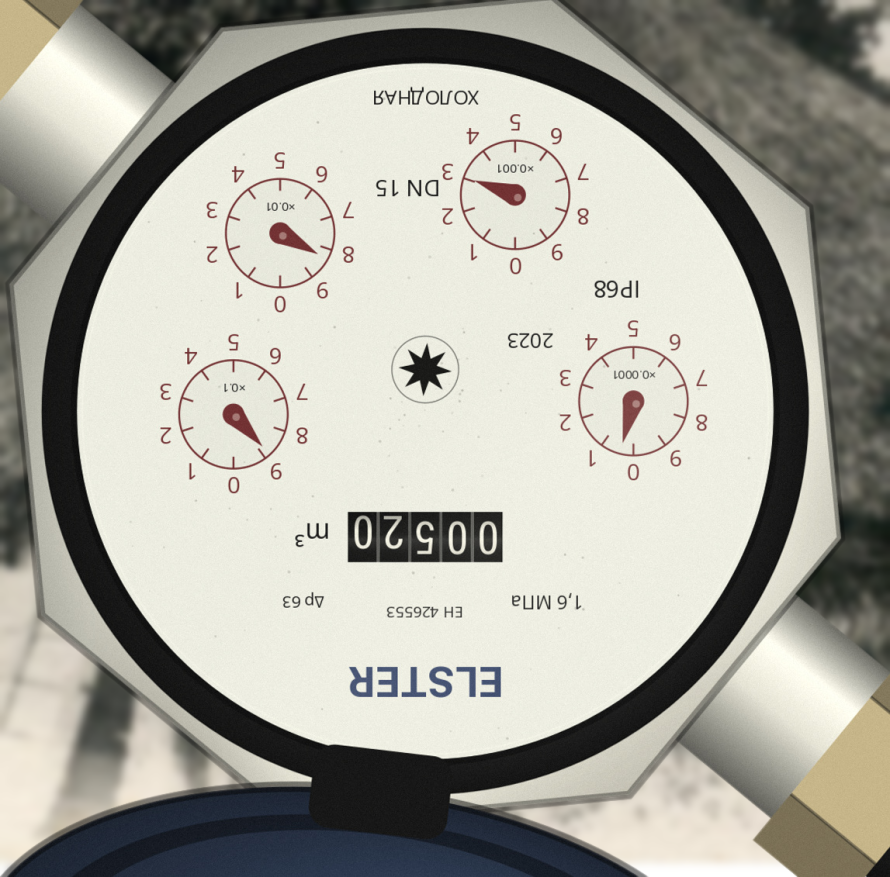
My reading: 519.8830 (m³)
